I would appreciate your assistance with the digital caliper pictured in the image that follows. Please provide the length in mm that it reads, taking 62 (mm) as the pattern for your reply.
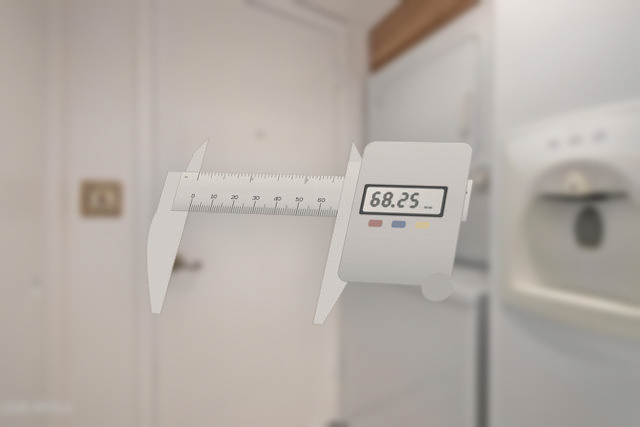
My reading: 68.25 (mm)
